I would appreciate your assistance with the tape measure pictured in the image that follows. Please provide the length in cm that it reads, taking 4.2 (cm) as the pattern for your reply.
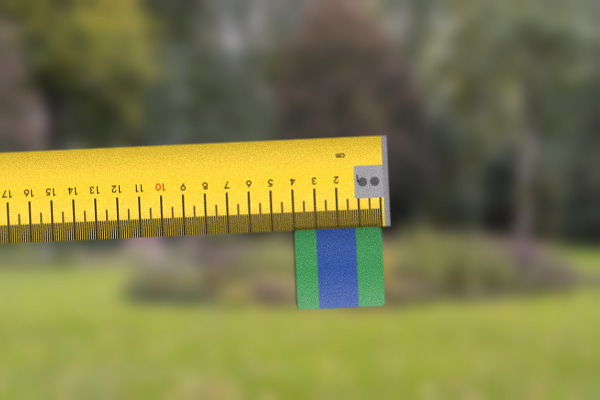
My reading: 4 (cm)
